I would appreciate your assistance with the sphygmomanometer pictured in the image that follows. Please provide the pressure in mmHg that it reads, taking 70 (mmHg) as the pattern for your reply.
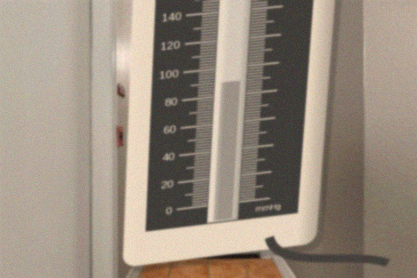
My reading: 90 (mmHg)
